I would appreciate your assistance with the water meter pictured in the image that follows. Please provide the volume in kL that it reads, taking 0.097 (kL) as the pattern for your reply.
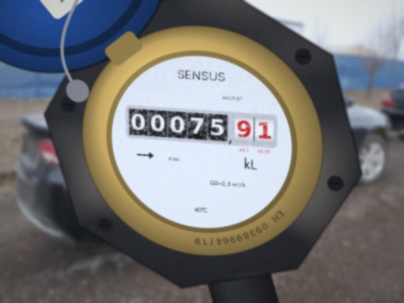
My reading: 75.91 (kL)
